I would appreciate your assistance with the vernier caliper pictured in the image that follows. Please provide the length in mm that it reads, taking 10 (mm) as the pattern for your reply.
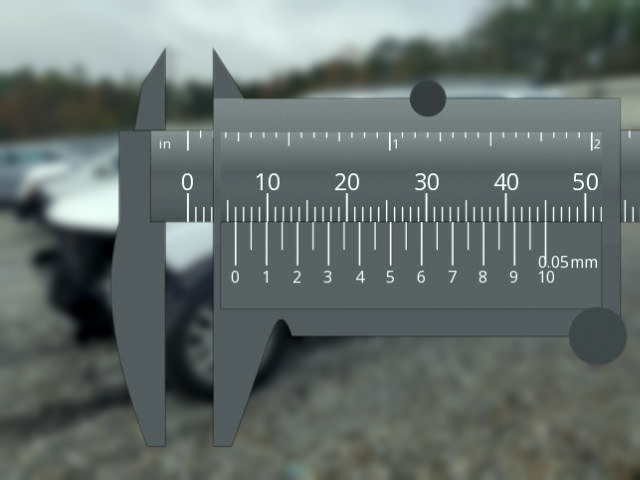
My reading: 6.0 (mm)
